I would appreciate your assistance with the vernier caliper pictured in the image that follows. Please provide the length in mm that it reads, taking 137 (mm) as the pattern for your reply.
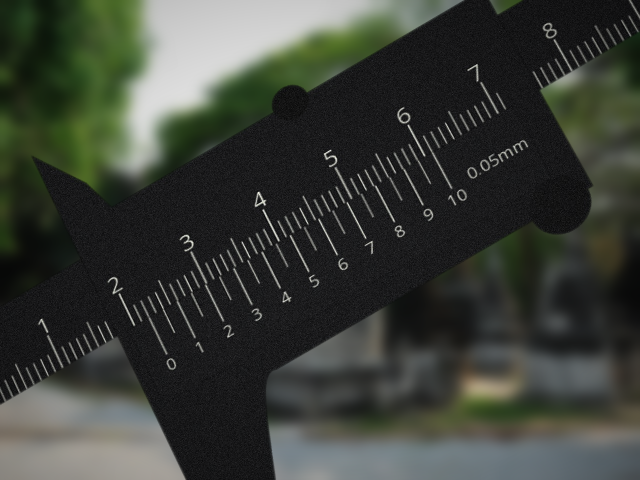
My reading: 22.0 (mm)
